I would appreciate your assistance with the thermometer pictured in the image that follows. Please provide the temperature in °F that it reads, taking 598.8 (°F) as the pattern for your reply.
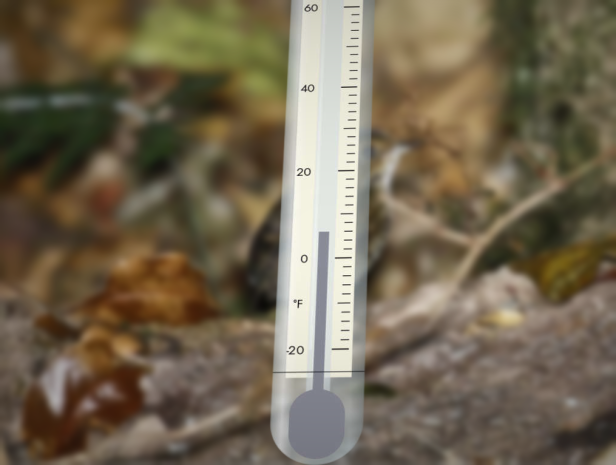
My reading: 6 (°F)
